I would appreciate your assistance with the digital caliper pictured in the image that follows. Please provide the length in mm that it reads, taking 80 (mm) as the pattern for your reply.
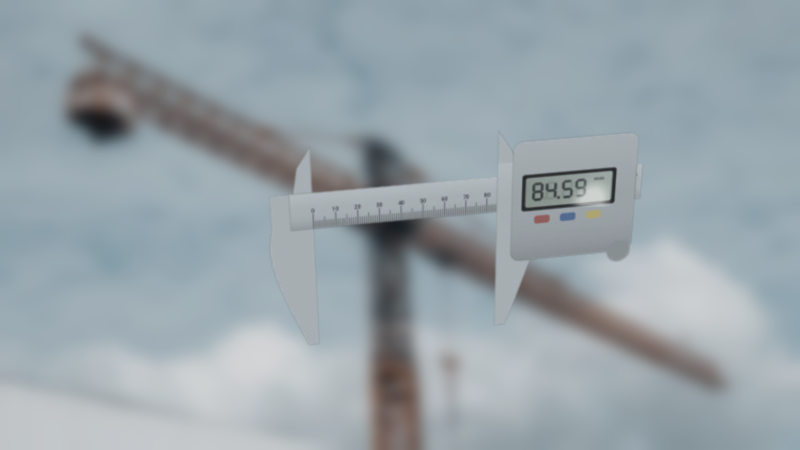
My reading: 84.59 (mm)
